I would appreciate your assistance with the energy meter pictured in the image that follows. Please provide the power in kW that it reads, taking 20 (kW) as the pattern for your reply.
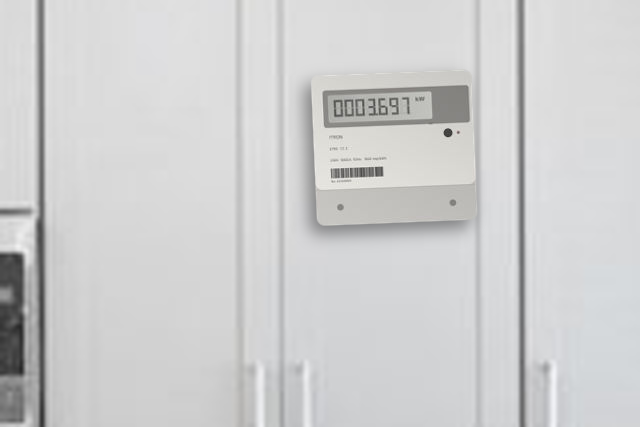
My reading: 3.697 (kW)
